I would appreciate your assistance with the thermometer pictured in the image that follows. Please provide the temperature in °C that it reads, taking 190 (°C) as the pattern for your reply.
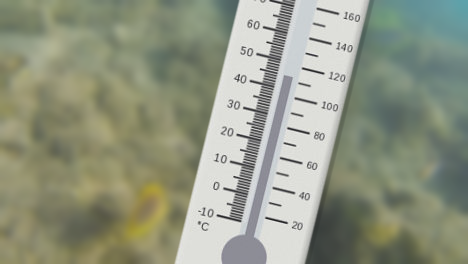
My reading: 45 (°C)
